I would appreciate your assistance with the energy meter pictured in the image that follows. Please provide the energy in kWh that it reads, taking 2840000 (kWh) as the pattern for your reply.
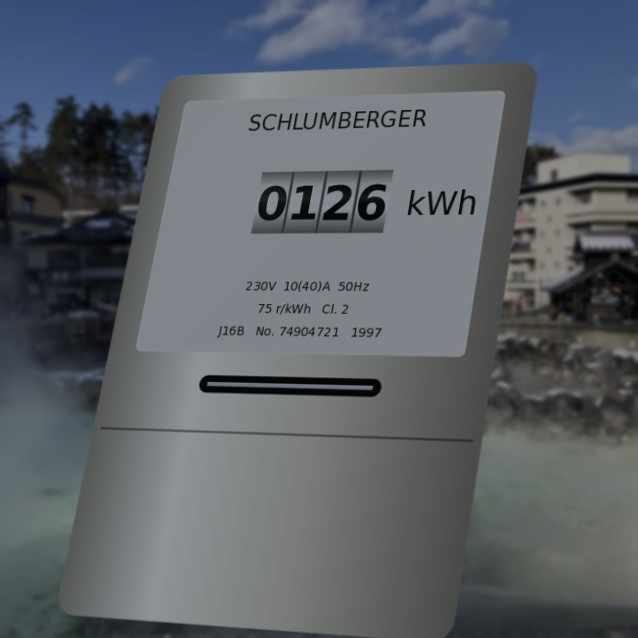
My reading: 126 (kWh)
